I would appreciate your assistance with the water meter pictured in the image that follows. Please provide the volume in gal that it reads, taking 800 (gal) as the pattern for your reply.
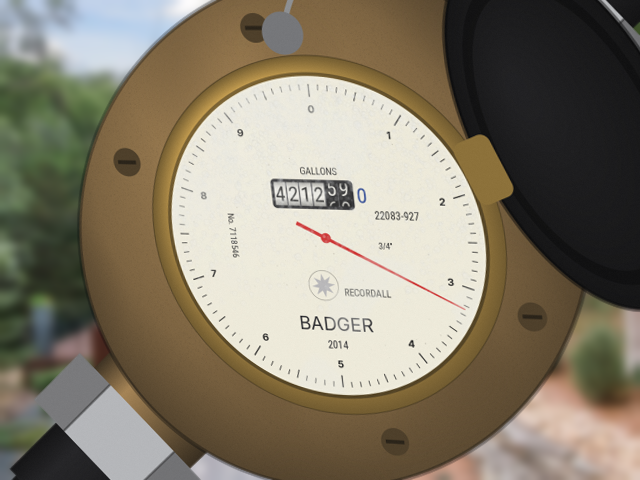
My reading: 4212593.2 (gal)
